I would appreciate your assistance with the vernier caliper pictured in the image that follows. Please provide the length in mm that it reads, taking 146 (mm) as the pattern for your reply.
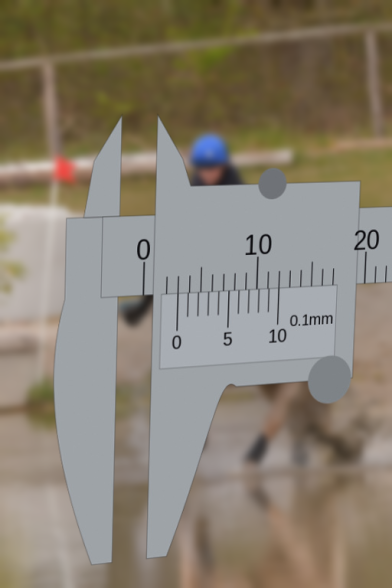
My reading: 3.0 (mm)
